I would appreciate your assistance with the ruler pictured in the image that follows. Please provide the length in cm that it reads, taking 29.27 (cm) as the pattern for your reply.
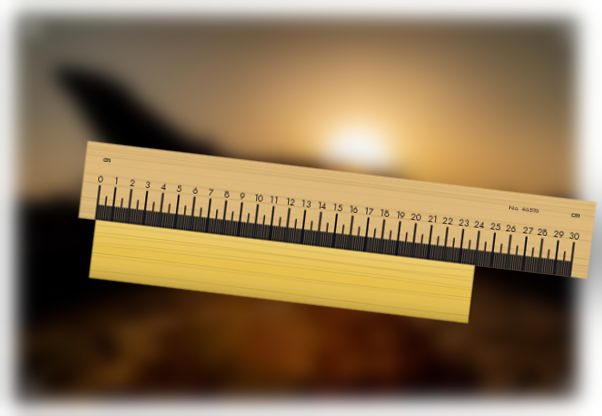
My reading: 24 (cm)
